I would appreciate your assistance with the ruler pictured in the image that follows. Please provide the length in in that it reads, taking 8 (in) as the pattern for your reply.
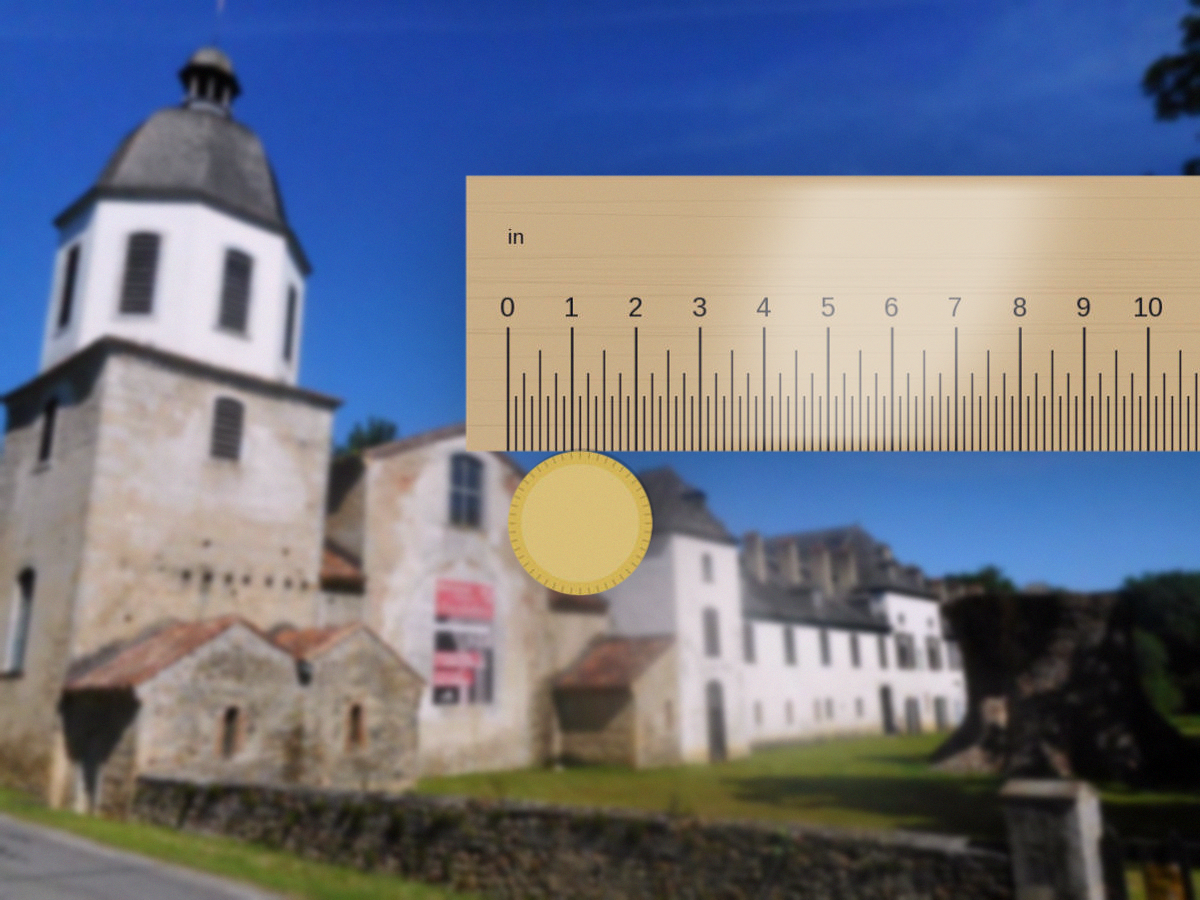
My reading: 2.25 (in)
